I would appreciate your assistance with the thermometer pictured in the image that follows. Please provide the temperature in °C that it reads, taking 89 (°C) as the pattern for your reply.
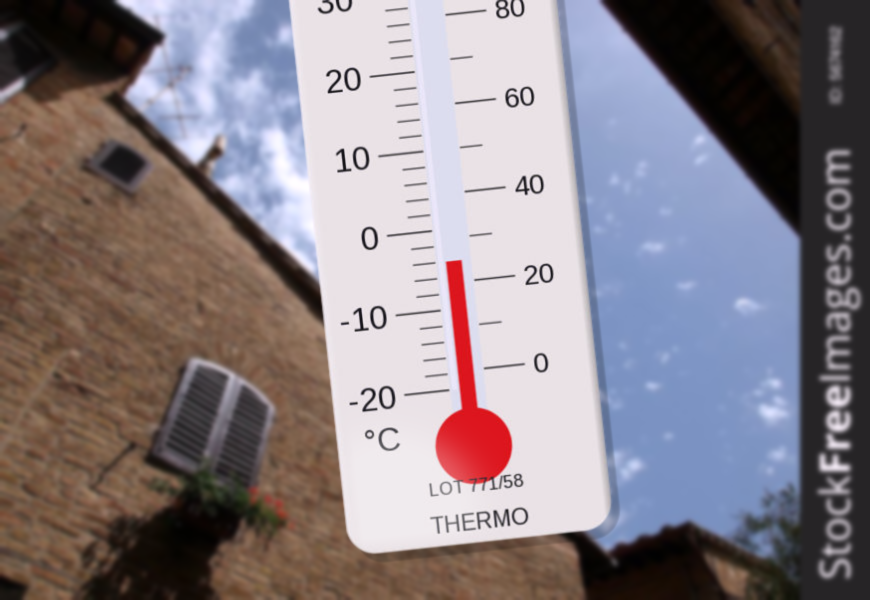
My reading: -4 (°C)
